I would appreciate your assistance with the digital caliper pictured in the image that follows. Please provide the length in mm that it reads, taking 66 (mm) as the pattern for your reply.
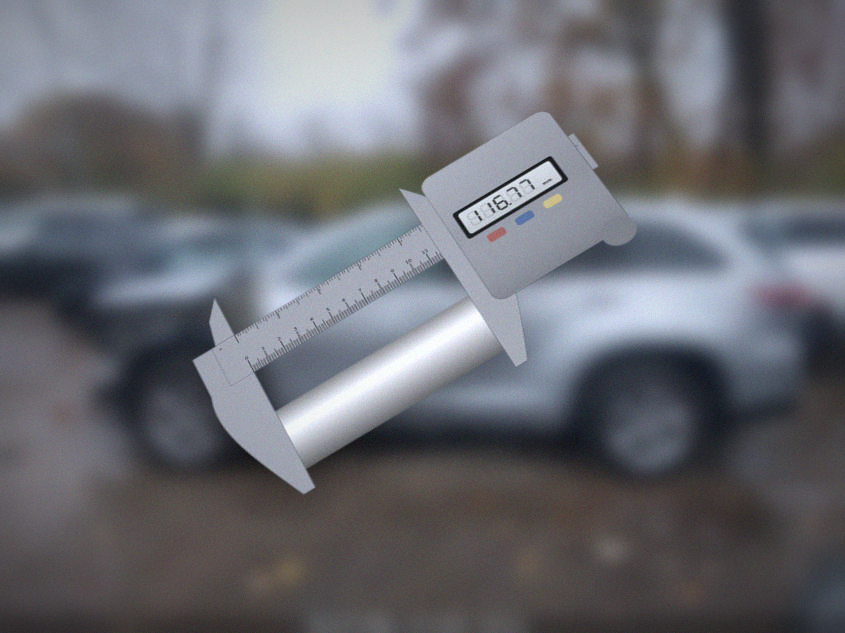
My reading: 116.77 (mm)
